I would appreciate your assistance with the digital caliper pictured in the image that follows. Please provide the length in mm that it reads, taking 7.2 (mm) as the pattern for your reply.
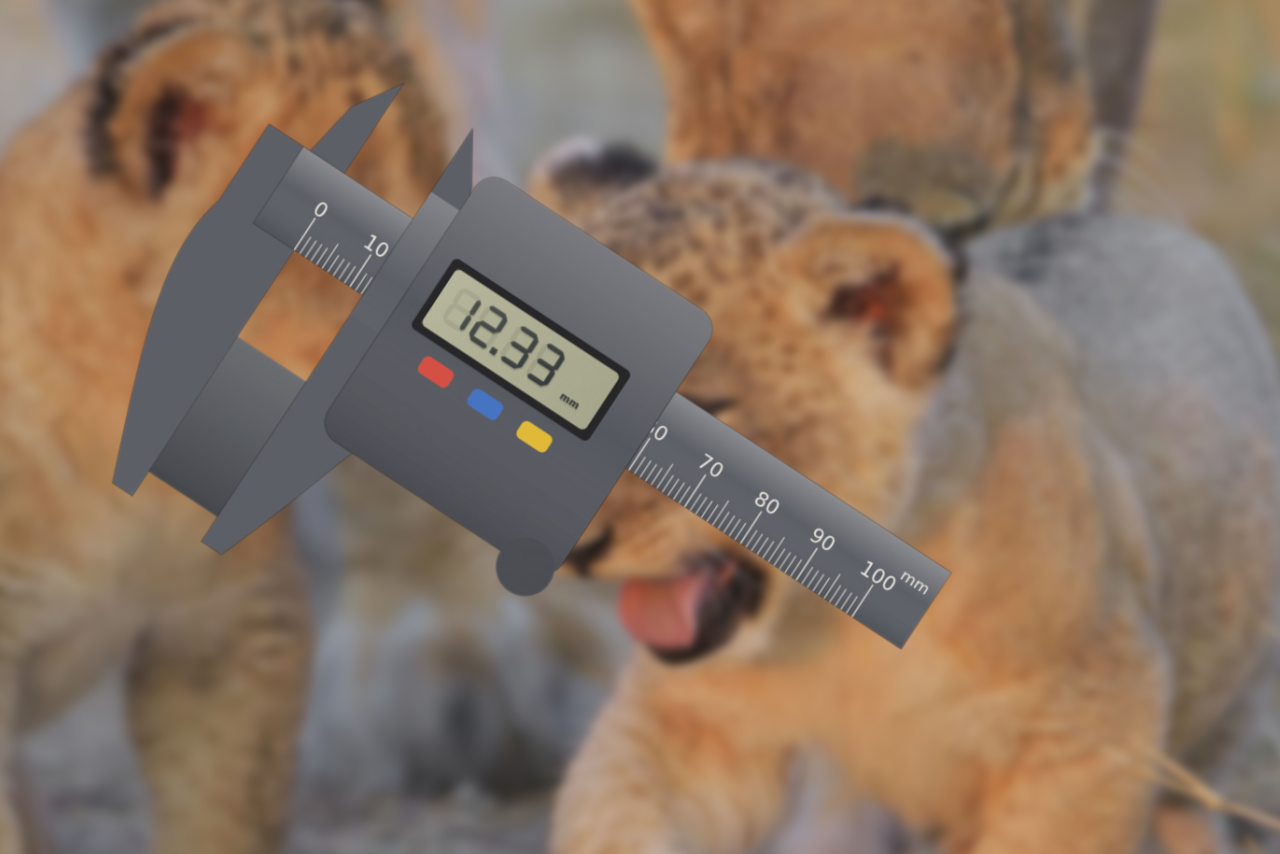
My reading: 12.33 (mm)
